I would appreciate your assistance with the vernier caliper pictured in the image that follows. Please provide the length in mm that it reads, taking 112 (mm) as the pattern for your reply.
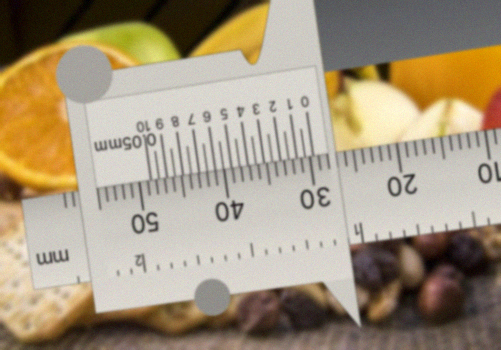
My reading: 29.6 (mm)
